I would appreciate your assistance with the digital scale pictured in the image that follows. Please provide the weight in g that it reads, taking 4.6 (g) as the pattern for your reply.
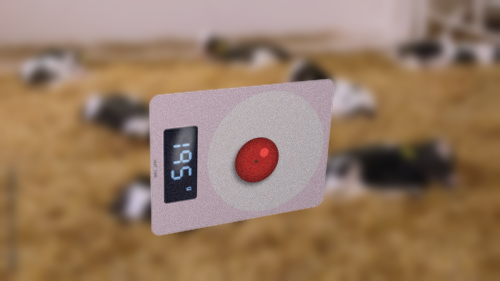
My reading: 195 (g)
